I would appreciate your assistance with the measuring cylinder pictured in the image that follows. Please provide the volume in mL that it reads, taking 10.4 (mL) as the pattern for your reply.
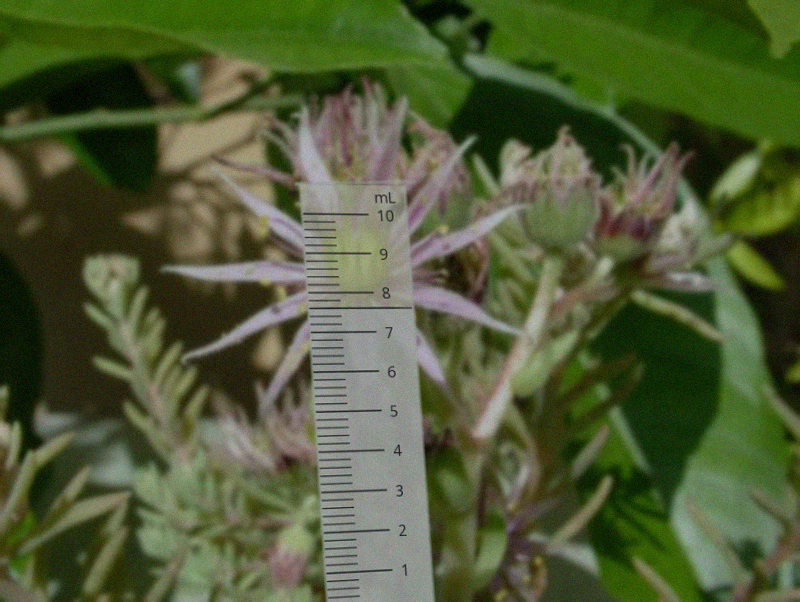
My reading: 7.6 (mL)
